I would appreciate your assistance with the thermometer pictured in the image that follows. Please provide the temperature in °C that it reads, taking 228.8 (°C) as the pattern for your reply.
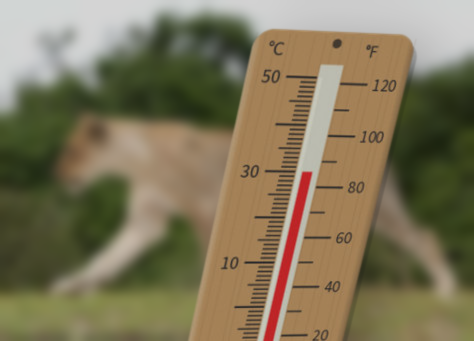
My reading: 30 (°C)
